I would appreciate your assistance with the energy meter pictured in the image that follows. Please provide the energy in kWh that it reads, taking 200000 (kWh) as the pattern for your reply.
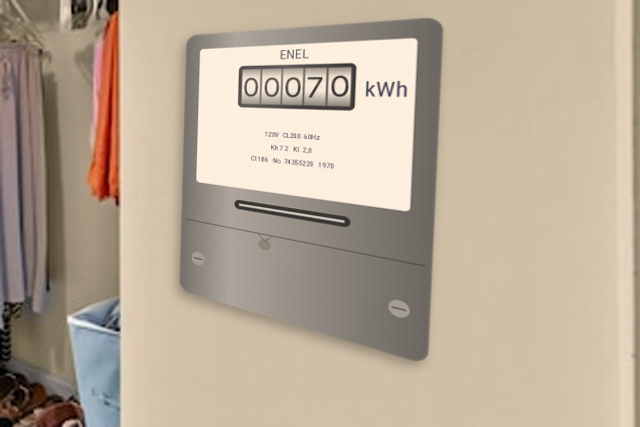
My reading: 70 (kWh)
